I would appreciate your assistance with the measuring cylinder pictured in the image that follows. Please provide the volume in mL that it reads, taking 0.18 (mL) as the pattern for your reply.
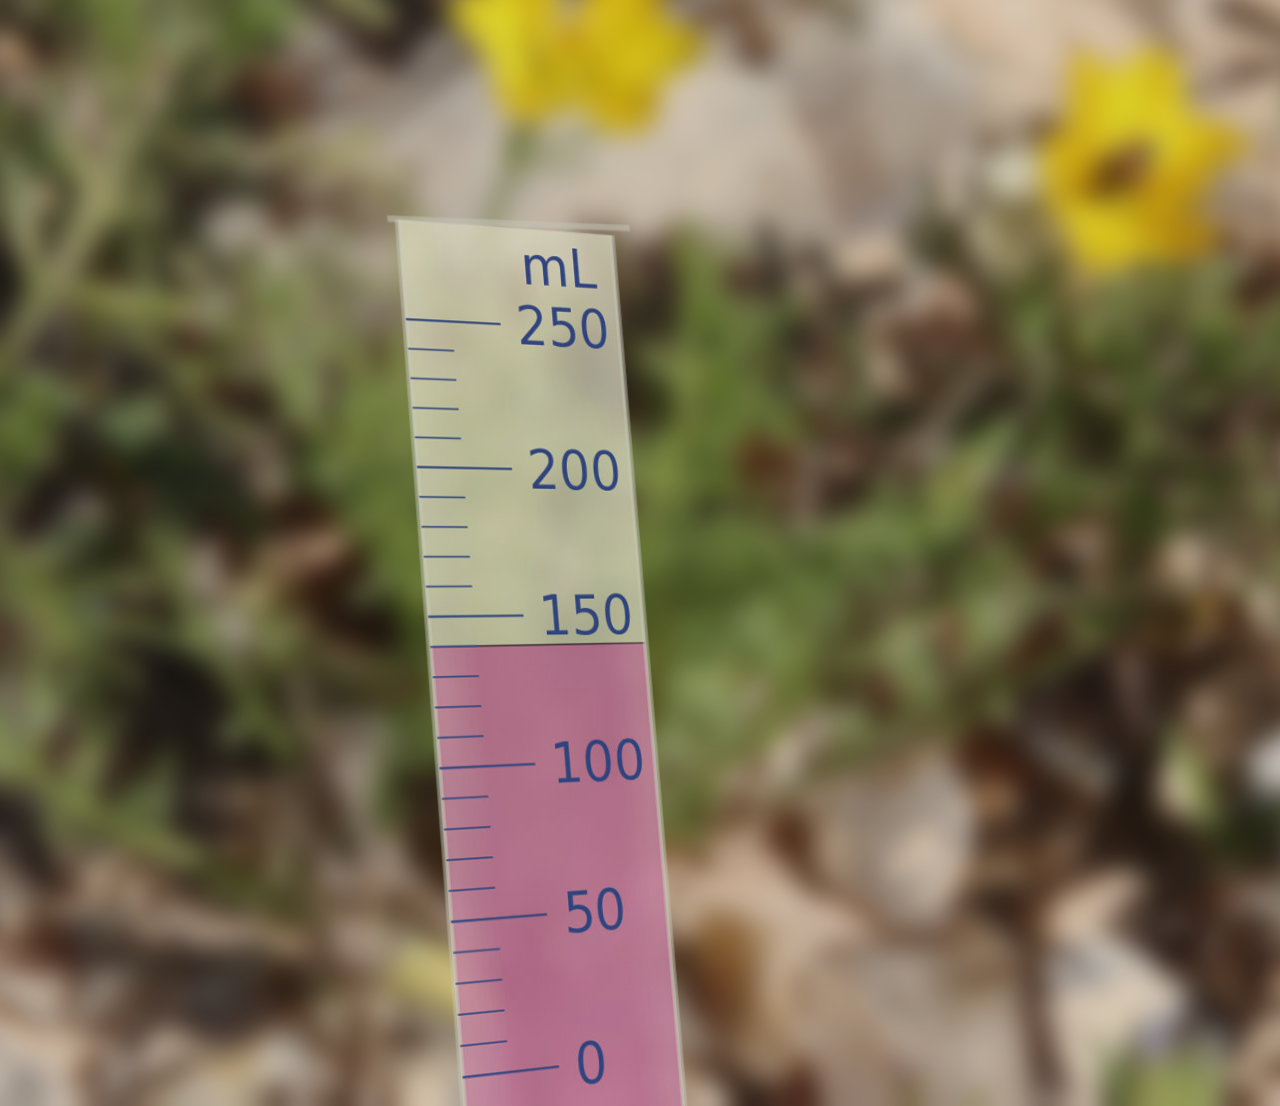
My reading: 140 (mL)
